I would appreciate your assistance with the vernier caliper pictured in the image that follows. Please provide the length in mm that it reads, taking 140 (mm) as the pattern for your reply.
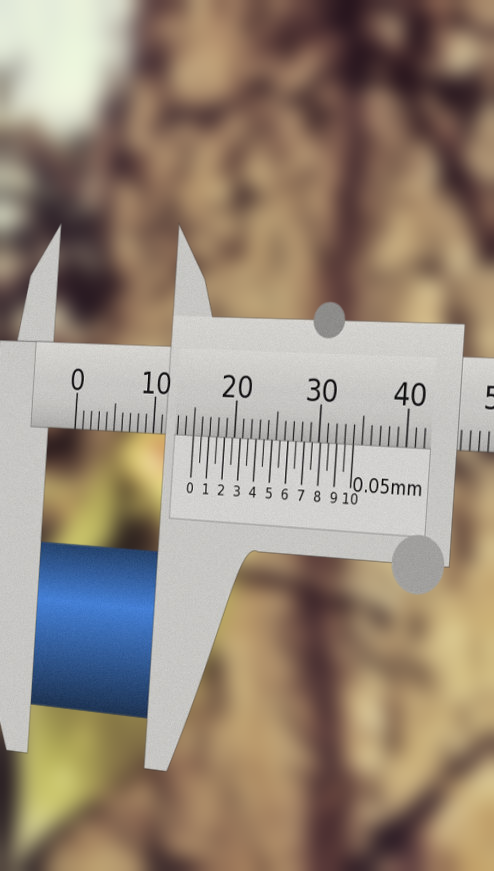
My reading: 15.0 (mm)
